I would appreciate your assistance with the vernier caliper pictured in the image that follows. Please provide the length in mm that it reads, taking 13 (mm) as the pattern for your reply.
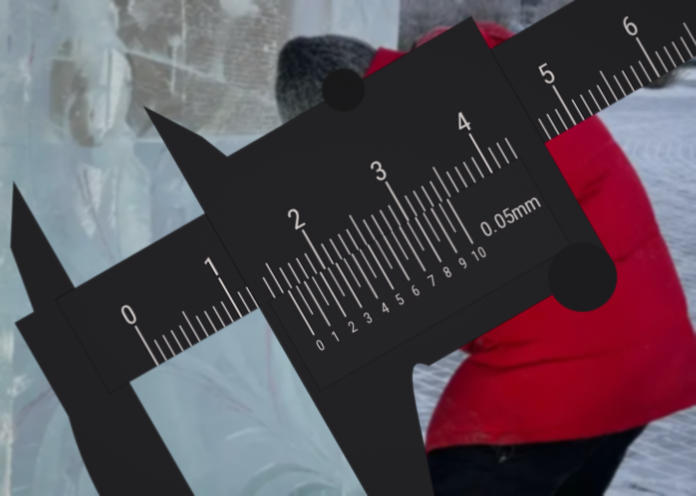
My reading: 15.6 (mm)
